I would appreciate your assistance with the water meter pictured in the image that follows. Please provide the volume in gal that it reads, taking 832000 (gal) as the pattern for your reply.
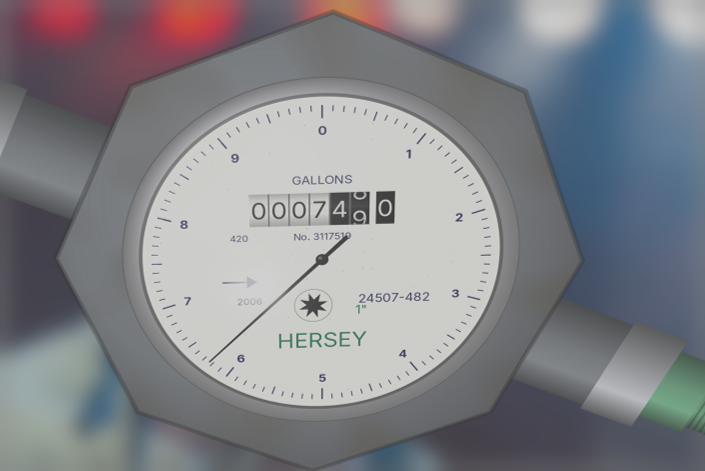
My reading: 7486.2 (gal)
